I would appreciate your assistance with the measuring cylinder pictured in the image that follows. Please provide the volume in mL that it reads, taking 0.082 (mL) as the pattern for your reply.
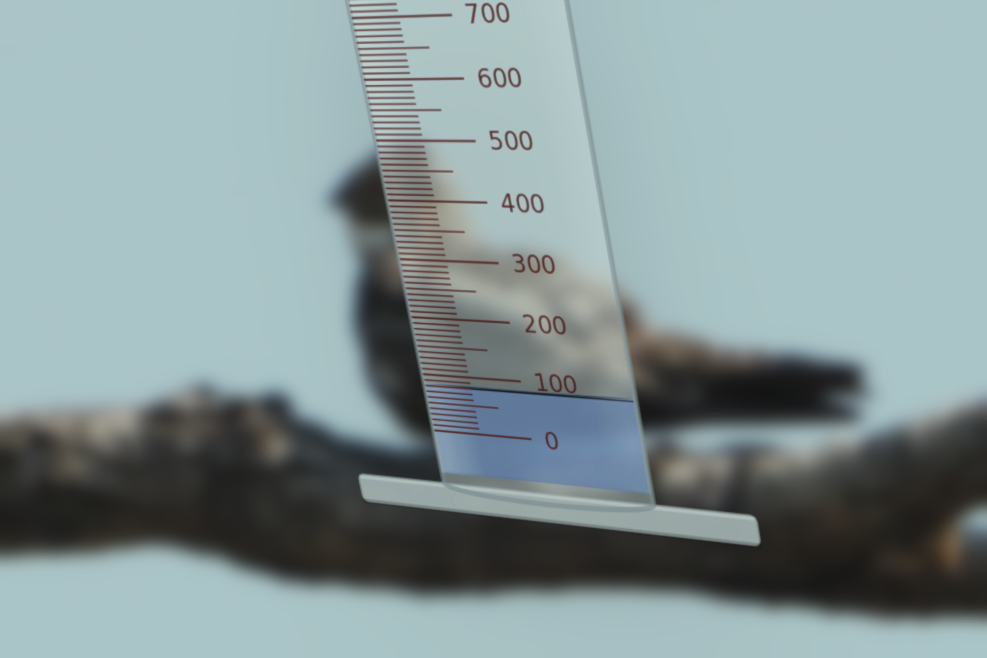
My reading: 80 (mL)
